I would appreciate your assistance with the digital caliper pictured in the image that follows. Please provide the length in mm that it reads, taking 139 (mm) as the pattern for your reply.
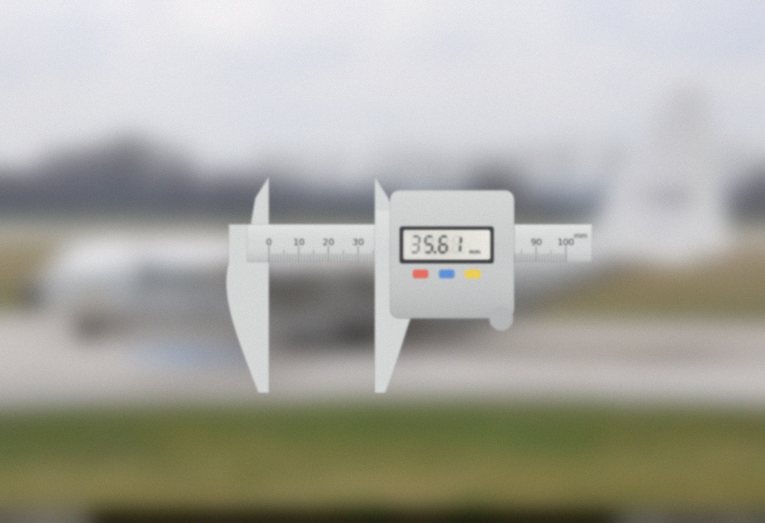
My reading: 35.61 (mm)
